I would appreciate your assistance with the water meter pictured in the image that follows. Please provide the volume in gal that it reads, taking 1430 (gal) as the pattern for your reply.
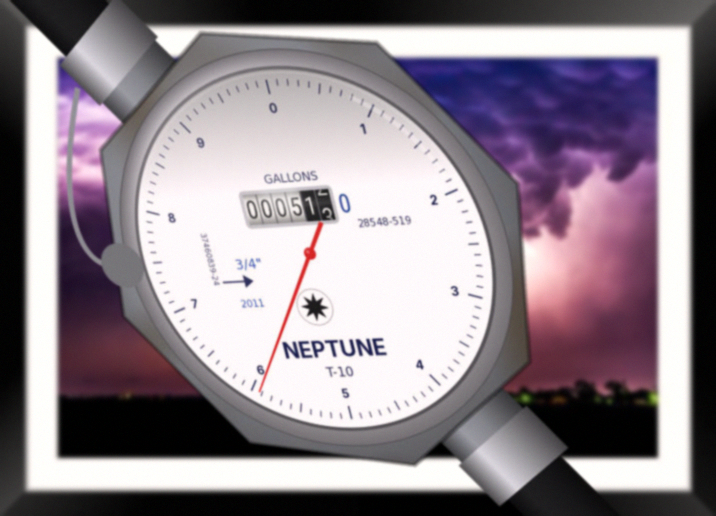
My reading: 5125.9 (gal)
